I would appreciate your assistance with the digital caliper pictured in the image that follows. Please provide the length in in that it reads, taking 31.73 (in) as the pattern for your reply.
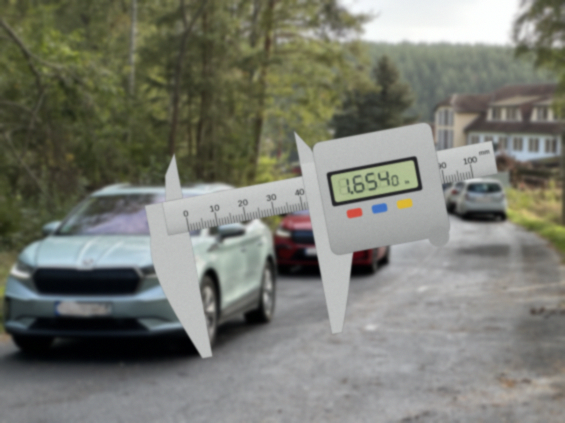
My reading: 1.6540 (in)
